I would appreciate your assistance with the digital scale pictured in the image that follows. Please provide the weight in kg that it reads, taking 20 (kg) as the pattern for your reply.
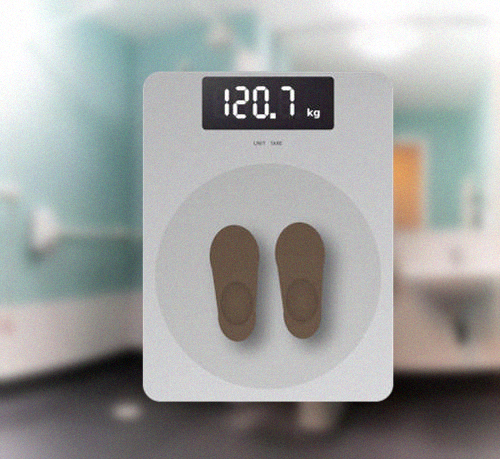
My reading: 120.7 (kg)
